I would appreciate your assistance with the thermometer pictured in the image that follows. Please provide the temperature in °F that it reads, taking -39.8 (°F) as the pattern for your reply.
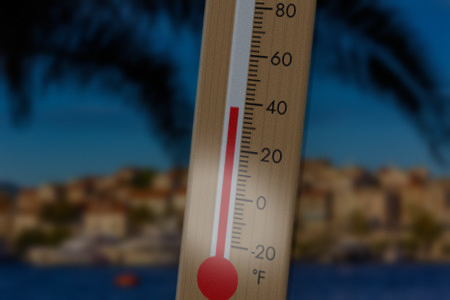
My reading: 38 (°F)
